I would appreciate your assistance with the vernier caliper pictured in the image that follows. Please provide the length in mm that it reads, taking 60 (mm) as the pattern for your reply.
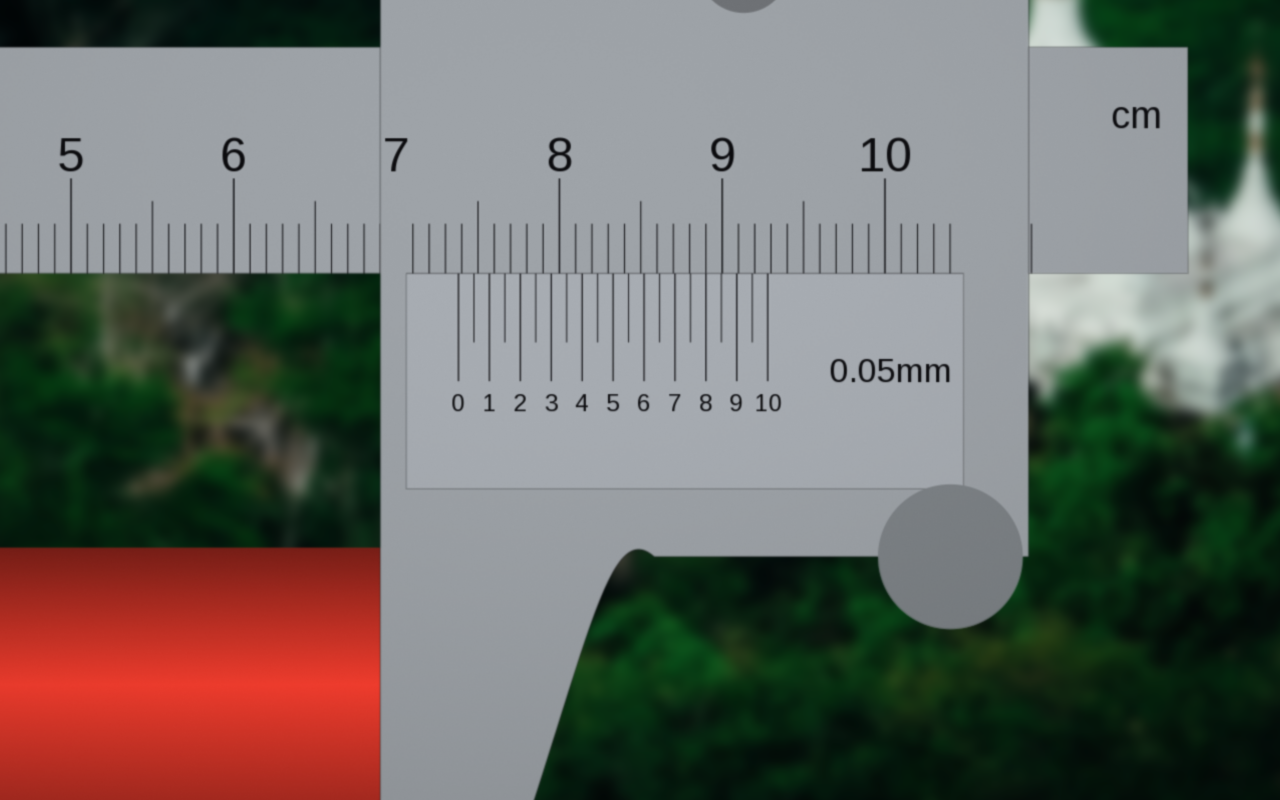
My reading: 73.8 (mm)
